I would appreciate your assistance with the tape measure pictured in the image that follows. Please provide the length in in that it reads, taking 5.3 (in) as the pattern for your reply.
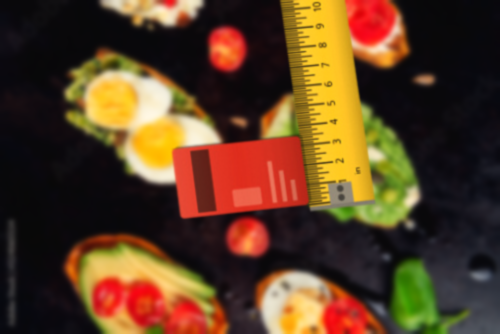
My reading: 3.5 (in)
